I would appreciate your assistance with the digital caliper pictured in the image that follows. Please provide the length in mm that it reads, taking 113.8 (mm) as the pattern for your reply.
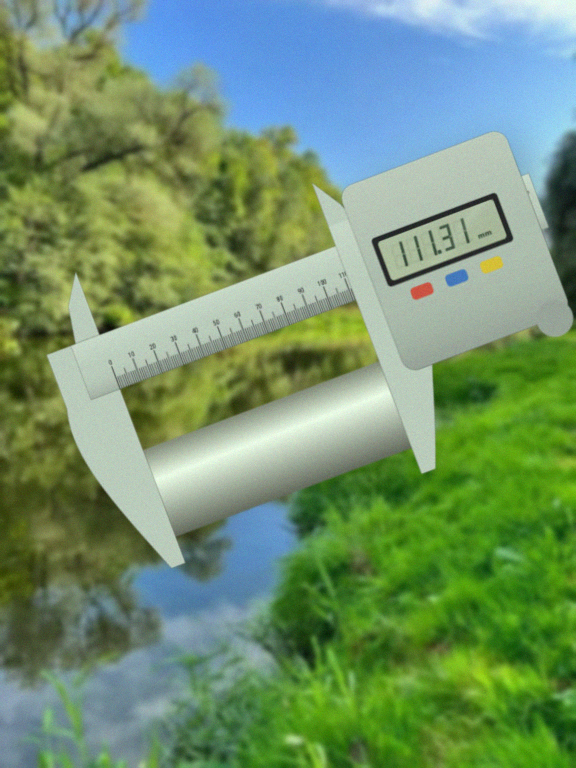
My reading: 111.31 (mm)
